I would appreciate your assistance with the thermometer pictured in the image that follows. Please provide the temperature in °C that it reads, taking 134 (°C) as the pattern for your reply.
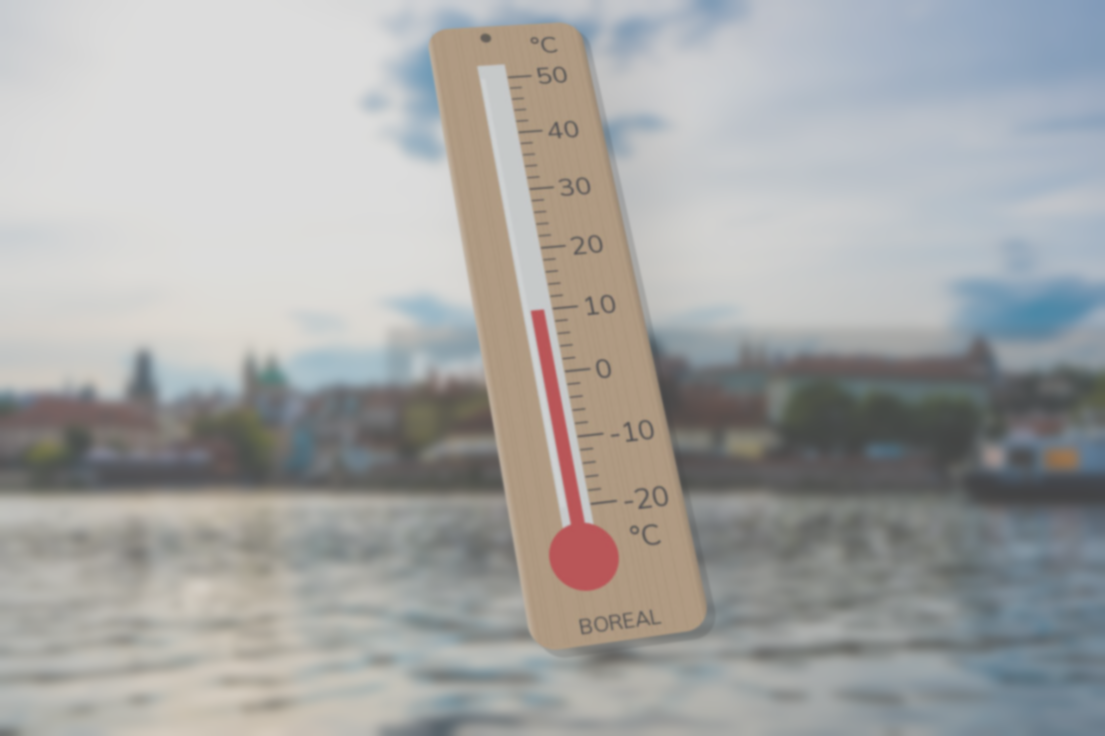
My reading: 10 (°C)
